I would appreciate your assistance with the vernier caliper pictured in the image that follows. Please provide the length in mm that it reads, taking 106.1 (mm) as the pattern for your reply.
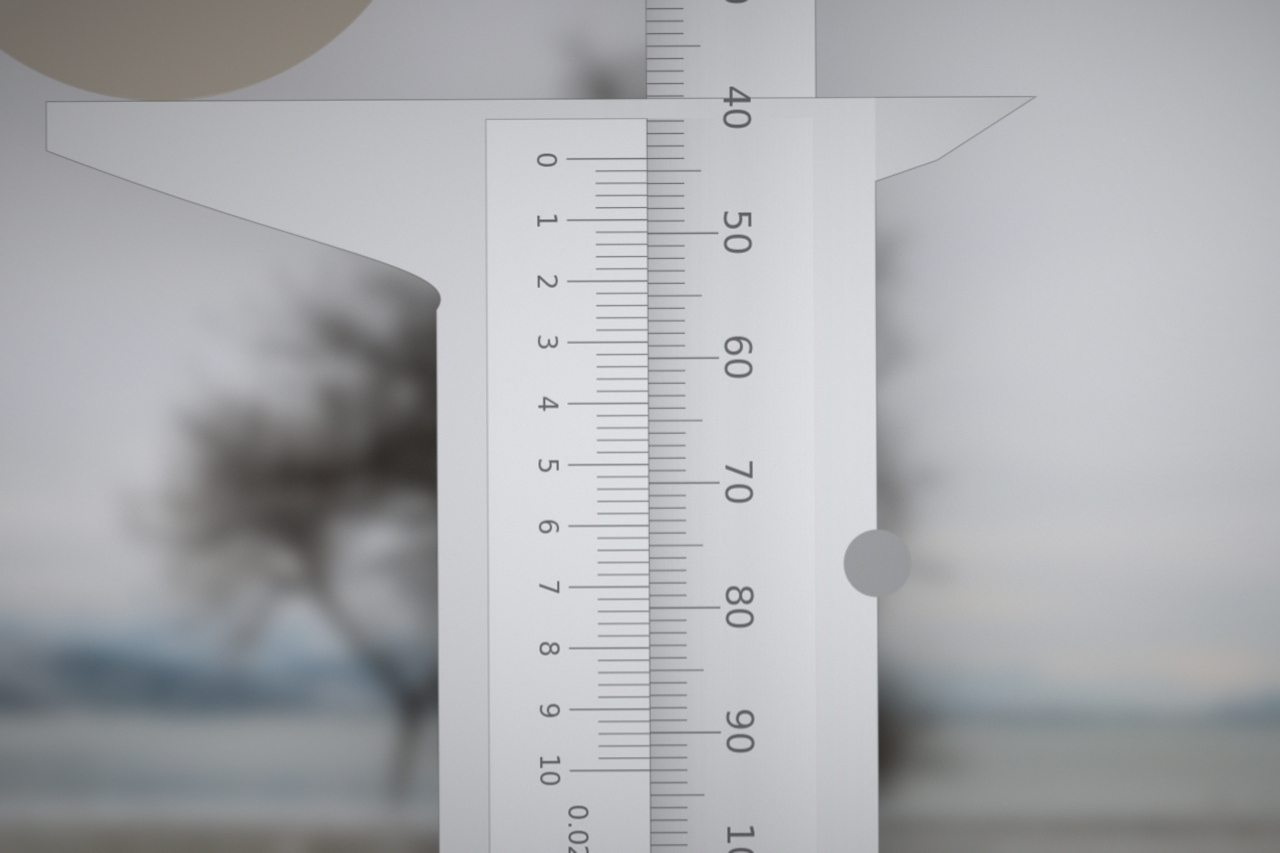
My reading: 44.0 (mm)
